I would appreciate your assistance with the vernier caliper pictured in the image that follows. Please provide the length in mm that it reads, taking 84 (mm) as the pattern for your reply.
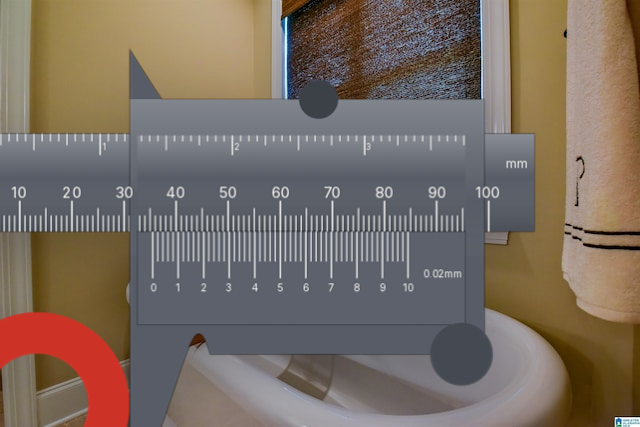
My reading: 35.5 (mm)
